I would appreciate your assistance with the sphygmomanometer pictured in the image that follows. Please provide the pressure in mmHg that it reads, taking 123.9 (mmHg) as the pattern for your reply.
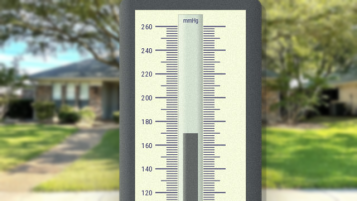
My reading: 170 (mmHg)
